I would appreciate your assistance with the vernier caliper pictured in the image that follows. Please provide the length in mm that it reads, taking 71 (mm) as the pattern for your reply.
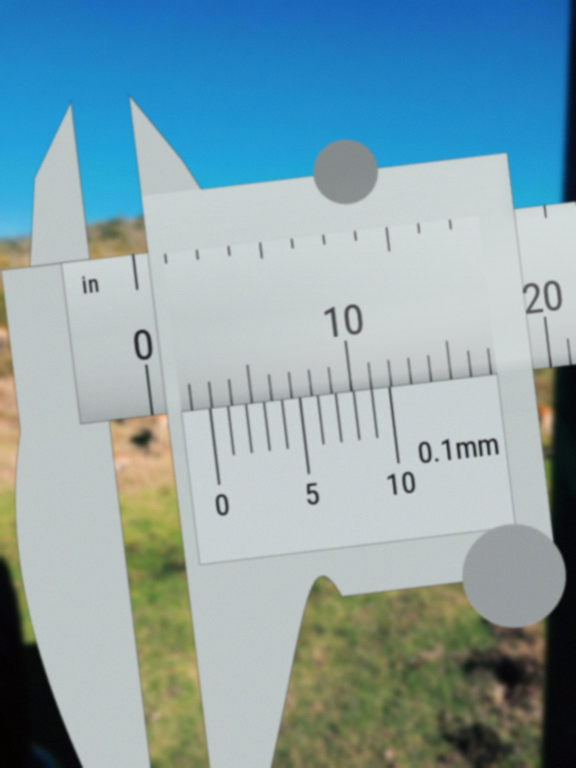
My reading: 2.9 (mm)
